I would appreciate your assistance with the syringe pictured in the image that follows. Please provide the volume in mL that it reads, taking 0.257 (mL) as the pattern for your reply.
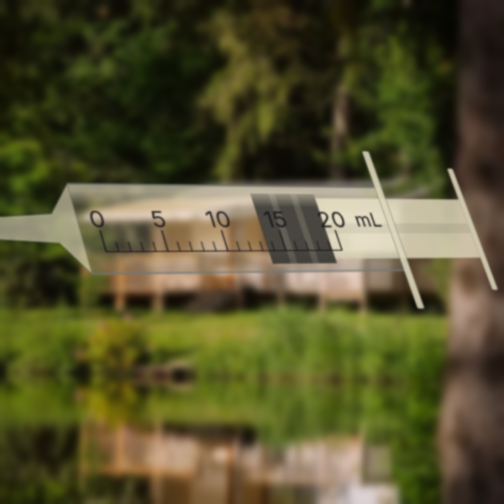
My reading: 13.5 (mL)
